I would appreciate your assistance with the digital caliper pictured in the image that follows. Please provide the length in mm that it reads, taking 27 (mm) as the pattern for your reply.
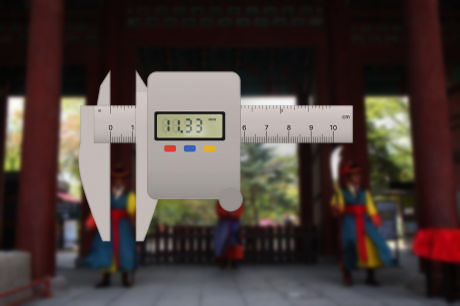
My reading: 11.33 (mm)
